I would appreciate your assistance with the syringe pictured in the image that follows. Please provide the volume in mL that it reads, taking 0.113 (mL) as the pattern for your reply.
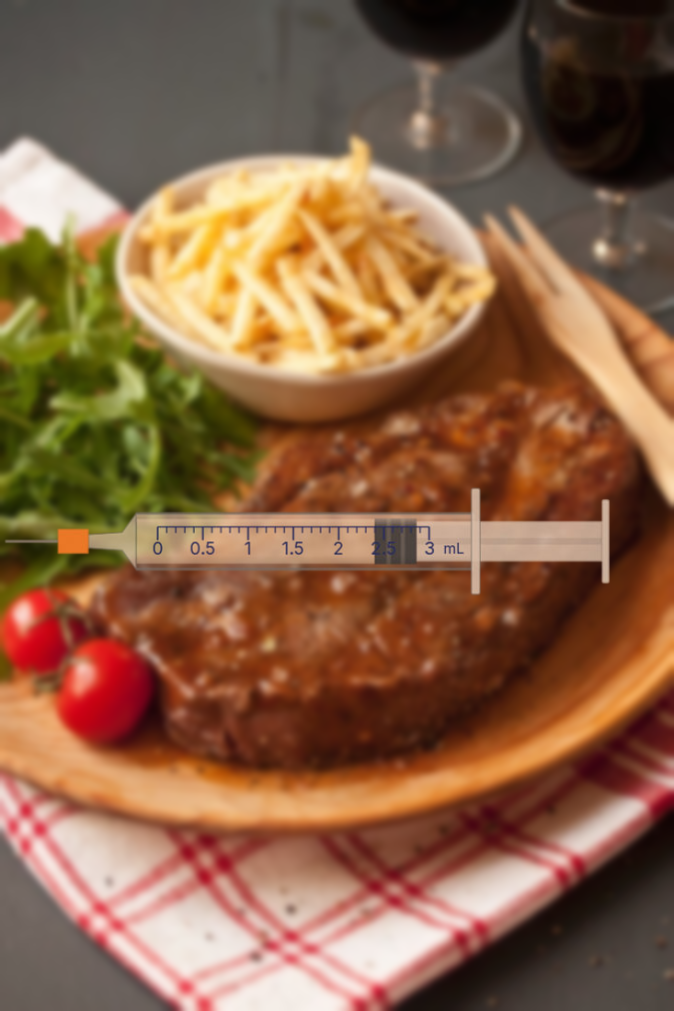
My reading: 2.4 (mL)
